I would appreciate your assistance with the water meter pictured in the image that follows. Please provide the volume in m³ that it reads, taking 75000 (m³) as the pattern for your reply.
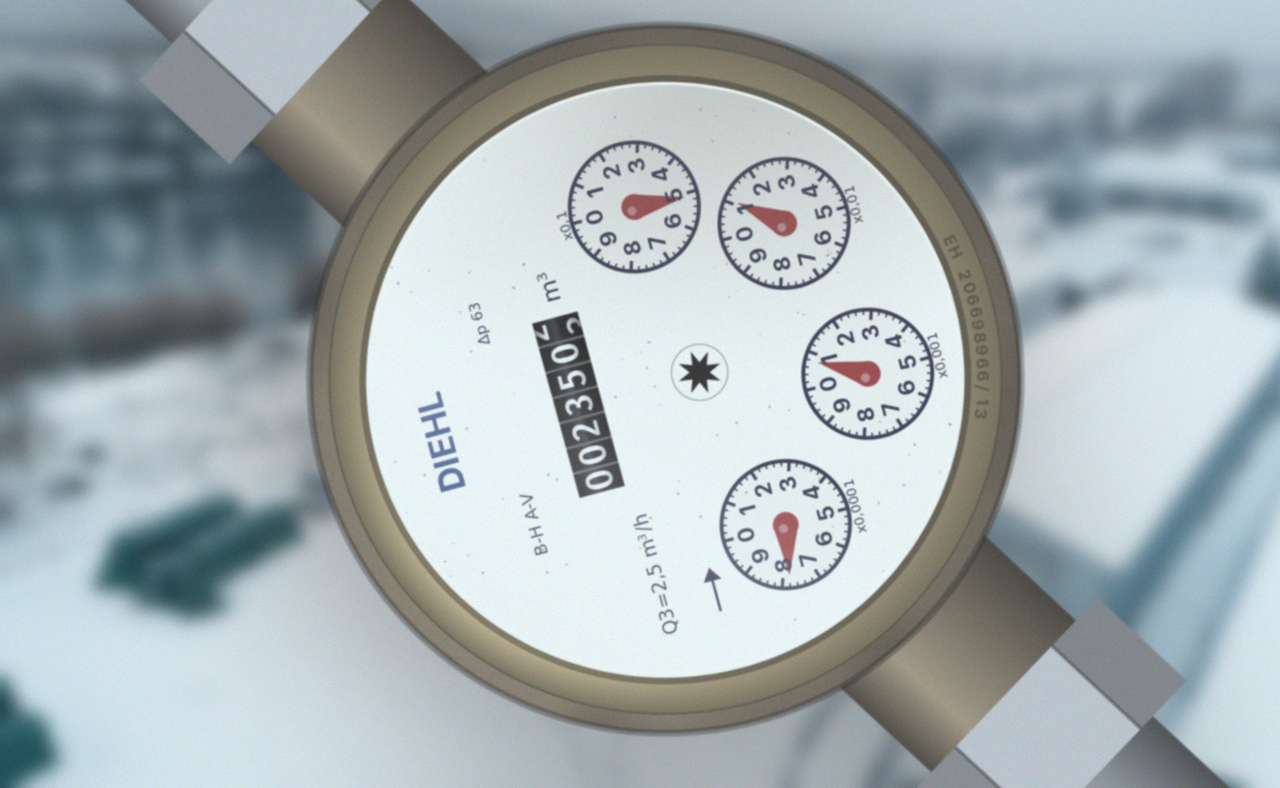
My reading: 23502.5107 (m³)
